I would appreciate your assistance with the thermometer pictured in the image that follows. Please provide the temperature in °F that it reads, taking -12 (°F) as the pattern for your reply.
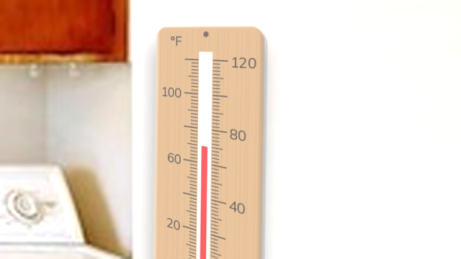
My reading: 70 (°F)
